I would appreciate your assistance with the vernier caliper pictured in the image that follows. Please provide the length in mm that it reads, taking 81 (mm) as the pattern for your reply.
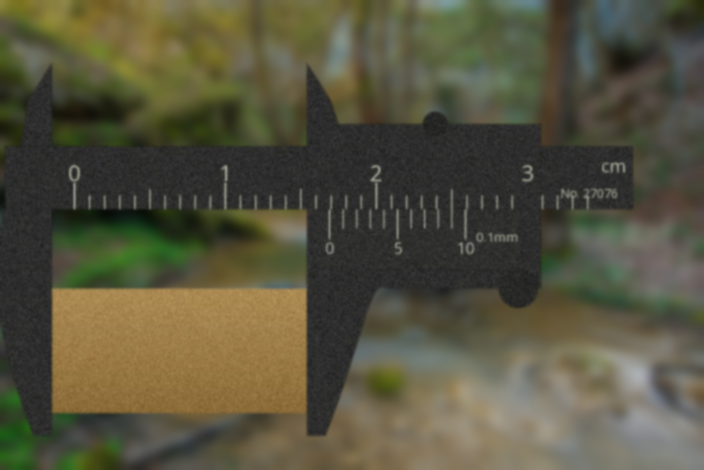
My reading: 16.9 (mm)
